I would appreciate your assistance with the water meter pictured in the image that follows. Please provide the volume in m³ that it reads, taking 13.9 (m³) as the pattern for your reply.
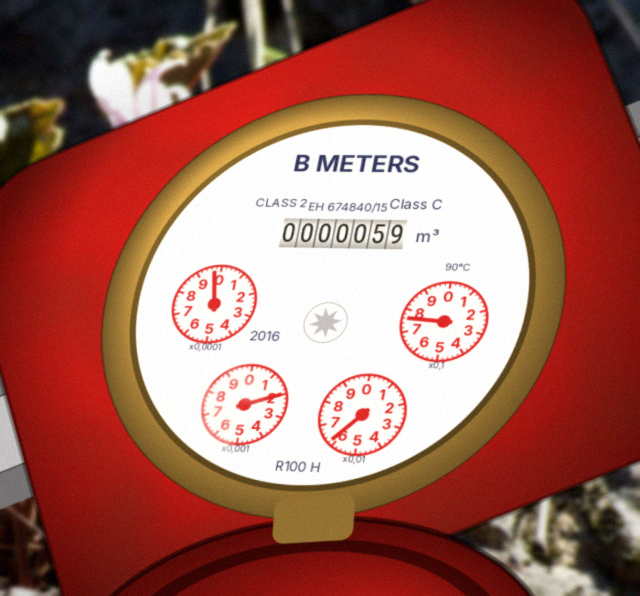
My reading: 59.7619 (m³)
